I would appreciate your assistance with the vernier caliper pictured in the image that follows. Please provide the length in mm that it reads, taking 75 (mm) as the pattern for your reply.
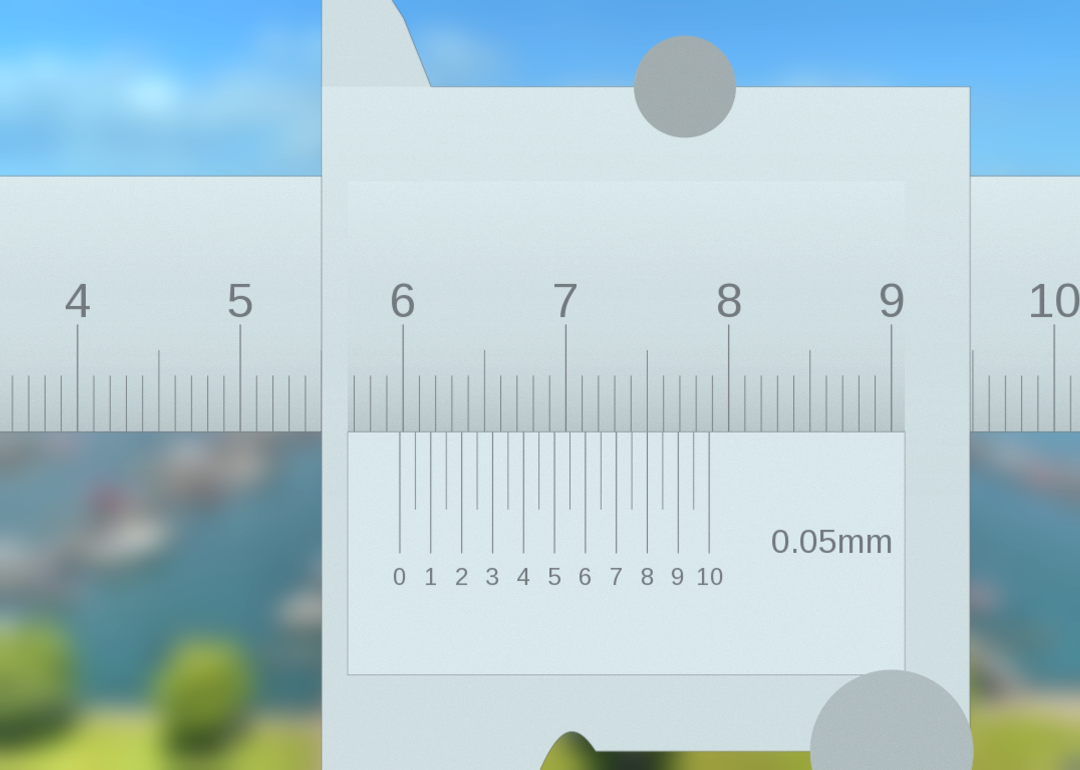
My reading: 59.8 (mm)
